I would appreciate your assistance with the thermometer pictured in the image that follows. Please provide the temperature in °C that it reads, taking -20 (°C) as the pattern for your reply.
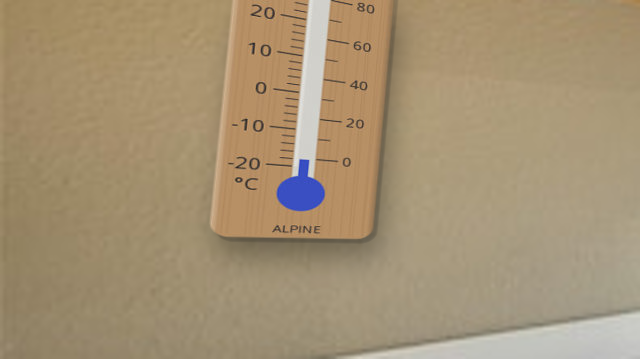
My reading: -18 (°C)
